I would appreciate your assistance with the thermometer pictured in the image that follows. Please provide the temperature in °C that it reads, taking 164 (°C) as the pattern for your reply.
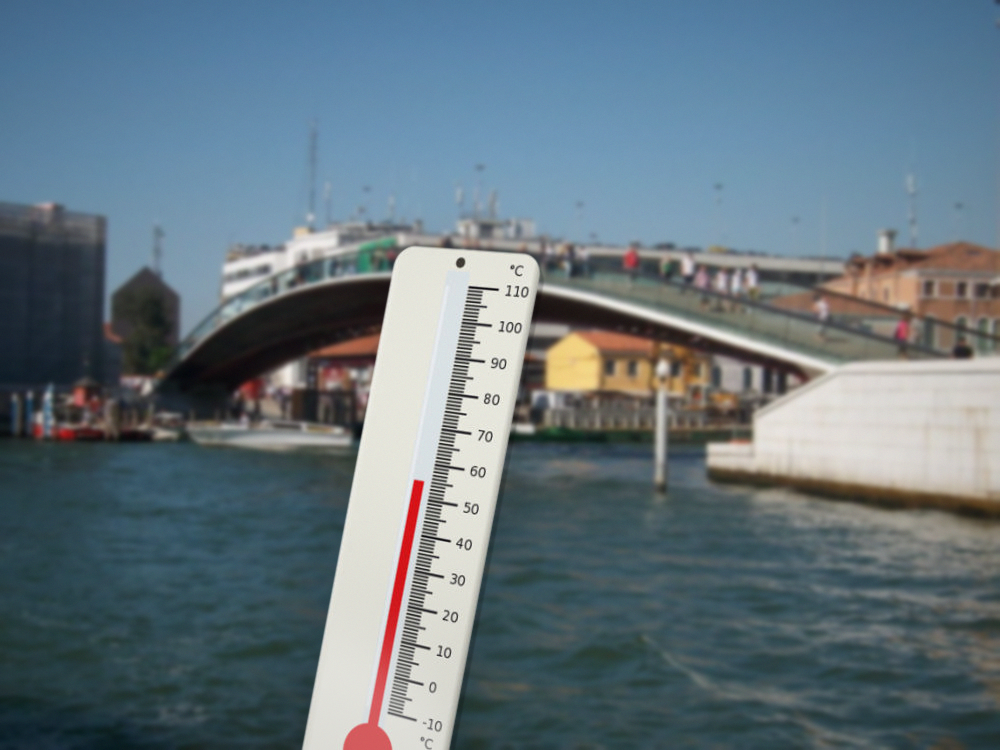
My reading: 55 (°C)
